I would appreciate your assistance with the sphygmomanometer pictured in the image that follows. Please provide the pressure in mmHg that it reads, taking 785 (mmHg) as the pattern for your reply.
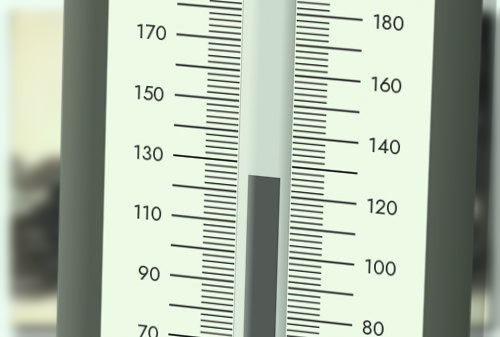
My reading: 126 (mmHg)
